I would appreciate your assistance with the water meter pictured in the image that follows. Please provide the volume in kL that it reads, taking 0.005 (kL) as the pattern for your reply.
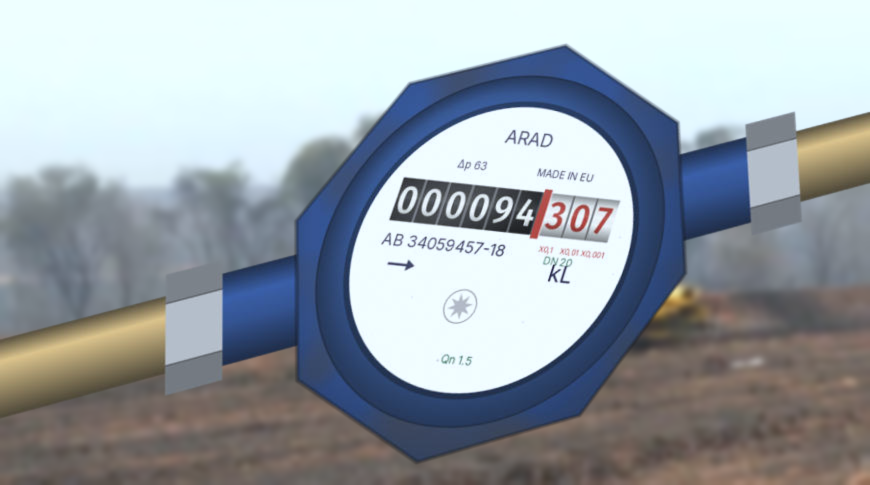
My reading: 94.307 (kL)
